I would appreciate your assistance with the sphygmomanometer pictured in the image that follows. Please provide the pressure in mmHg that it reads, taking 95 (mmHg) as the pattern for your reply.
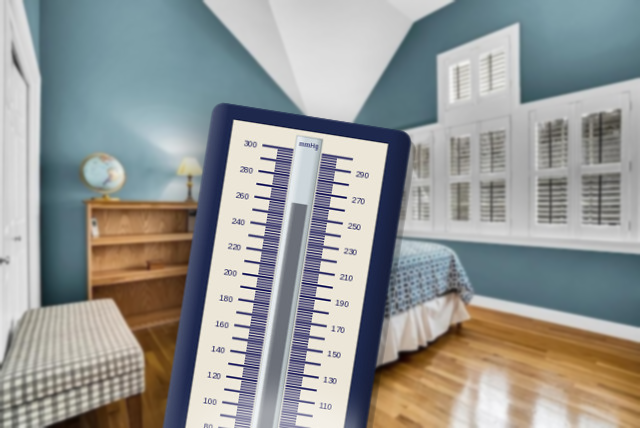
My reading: 260 (mmHg)
